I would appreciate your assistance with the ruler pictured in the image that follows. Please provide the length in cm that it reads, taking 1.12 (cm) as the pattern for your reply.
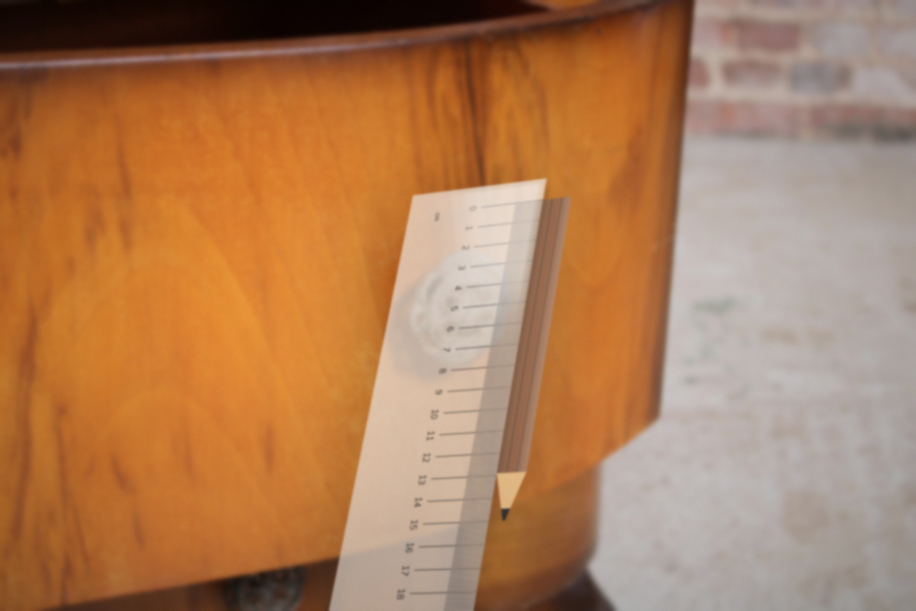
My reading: 15 (cm)
